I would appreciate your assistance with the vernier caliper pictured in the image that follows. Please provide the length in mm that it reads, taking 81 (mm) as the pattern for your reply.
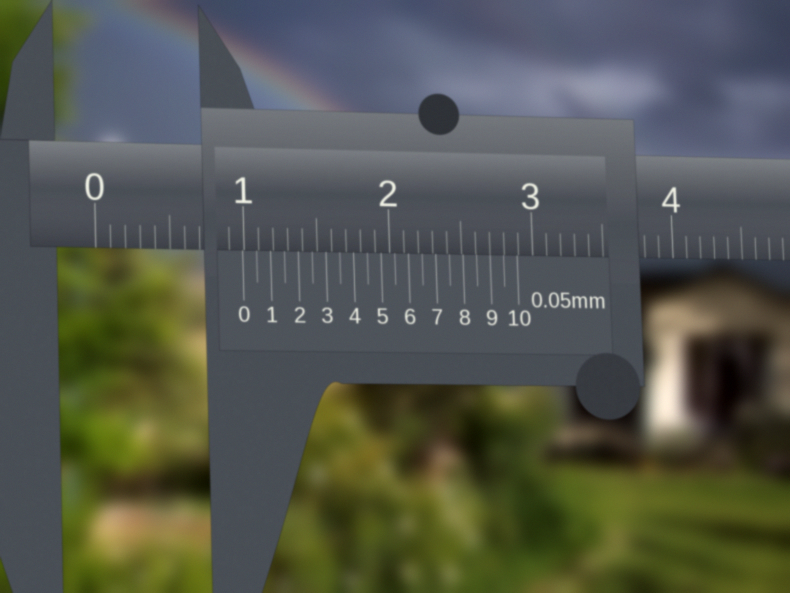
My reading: 9.9 (mm)
